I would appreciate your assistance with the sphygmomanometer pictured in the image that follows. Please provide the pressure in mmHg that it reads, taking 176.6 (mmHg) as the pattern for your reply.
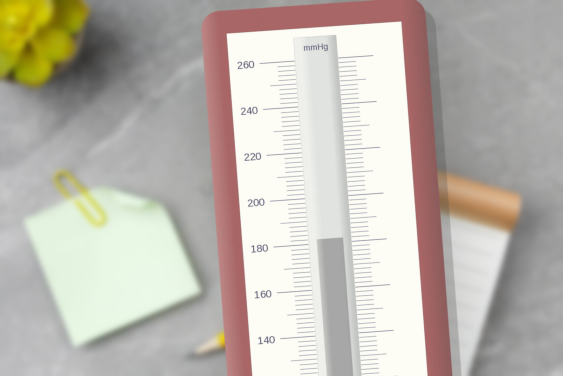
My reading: 182 (mmHg)
